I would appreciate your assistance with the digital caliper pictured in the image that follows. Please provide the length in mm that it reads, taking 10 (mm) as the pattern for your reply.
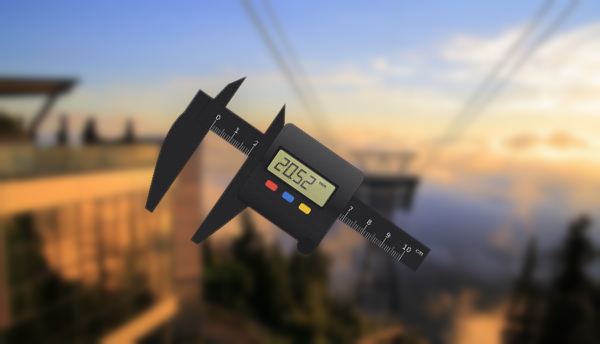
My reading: 20.52 (mm)
